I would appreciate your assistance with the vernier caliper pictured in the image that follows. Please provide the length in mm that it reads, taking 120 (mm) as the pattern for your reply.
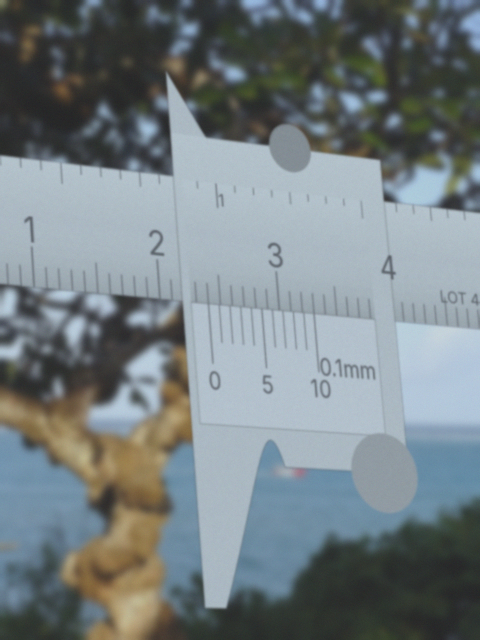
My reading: 24.0 (mm)
